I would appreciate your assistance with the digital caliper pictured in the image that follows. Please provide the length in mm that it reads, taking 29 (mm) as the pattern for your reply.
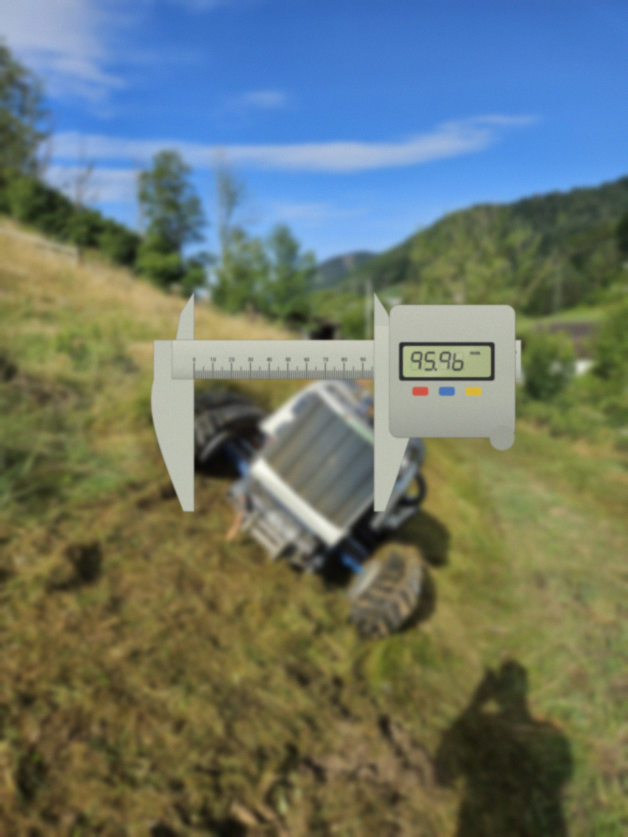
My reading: 95.96 (mm)
